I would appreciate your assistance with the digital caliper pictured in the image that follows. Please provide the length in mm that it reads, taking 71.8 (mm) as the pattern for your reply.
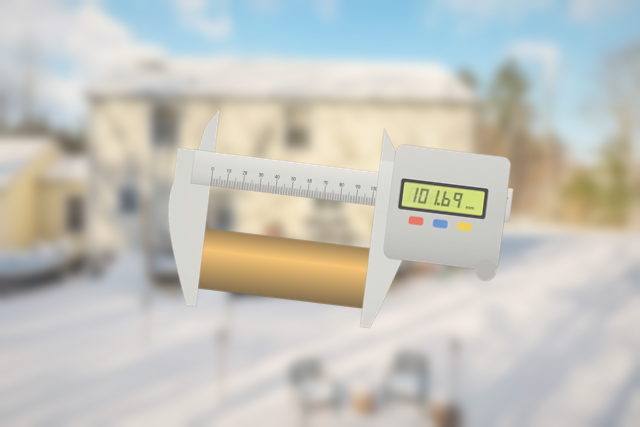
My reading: 101.69 (mm)
